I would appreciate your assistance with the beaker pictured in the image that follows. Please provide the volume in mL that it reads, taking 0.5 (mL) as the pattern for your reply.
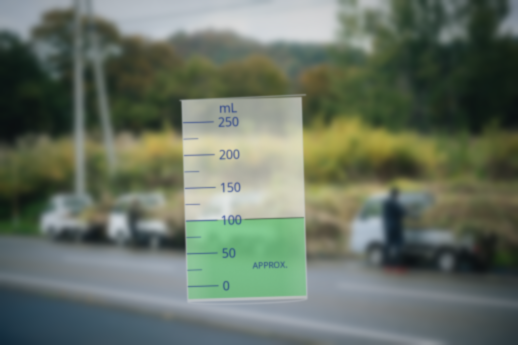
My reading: 100 (mL)
